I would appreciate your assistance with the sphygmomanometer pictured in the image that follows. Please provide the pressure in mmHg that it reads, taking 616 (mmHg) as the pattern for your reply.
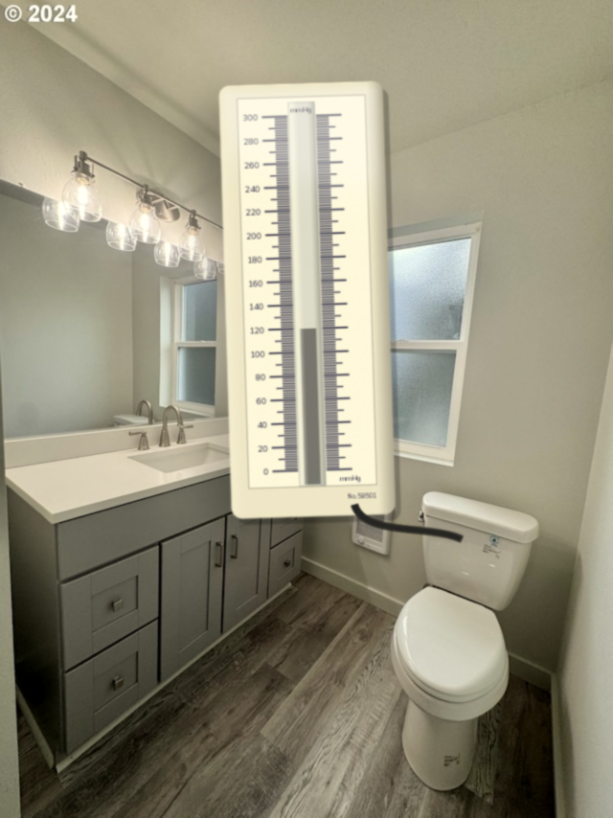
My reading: 120 (mmHg)
